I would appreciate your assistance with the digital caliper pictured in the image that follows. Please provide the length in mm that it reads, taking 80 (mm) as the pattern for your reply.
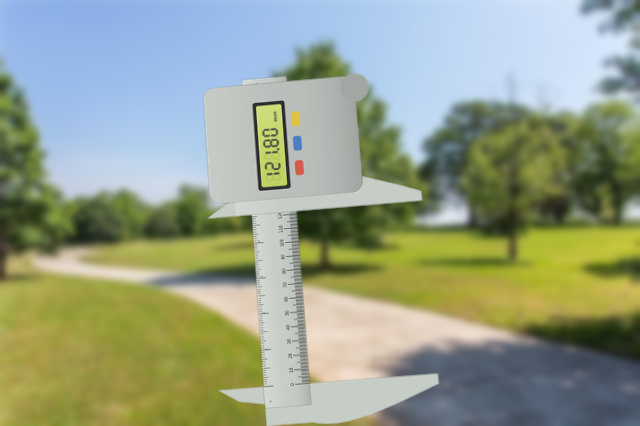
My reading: 121.80 (mm)
